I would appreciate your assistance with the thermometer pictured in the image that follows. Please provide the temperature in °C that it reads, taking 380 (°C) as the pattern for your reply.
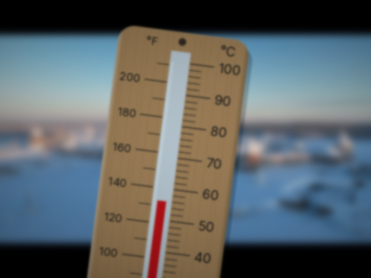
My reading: 56 (°C)
